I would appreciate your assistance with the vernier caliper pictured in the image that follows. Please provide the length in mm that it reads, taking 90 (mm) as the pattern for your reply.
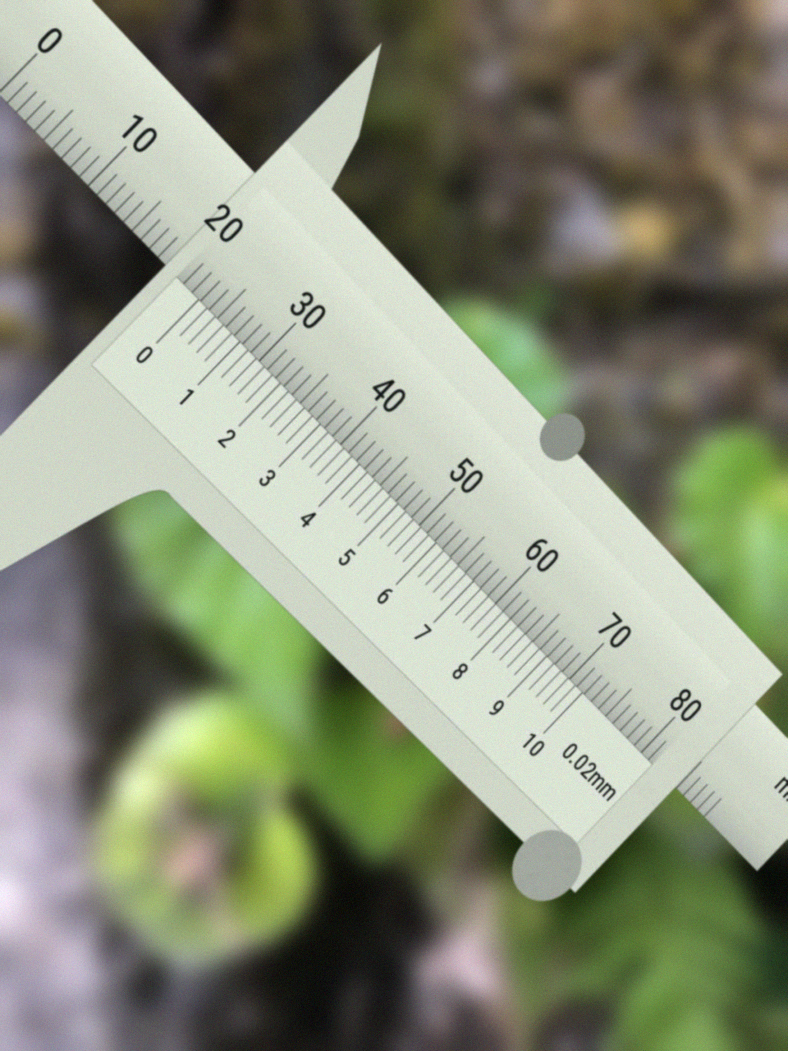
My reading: 22.8 (mm)
